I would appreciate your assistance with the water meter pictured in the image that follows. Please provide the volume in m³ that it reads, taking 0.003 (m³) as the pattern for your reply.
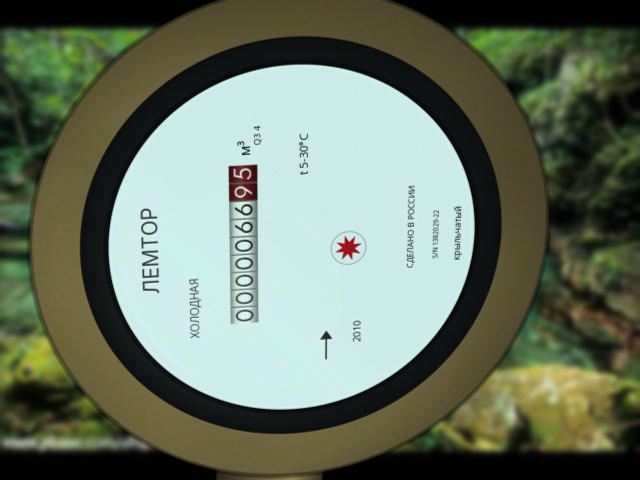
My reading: 66.95 (m³)
